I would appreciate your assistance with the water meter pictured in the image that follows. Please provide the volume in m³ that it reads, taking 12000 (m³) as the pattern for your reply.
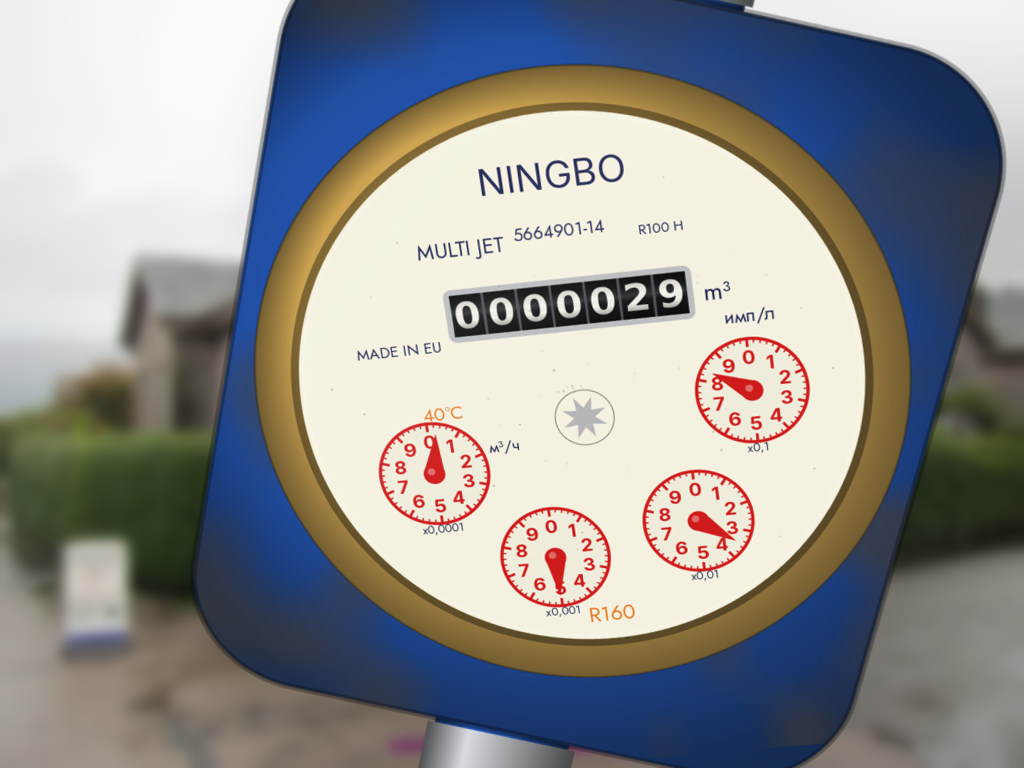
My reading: 29.8350 (m³)
